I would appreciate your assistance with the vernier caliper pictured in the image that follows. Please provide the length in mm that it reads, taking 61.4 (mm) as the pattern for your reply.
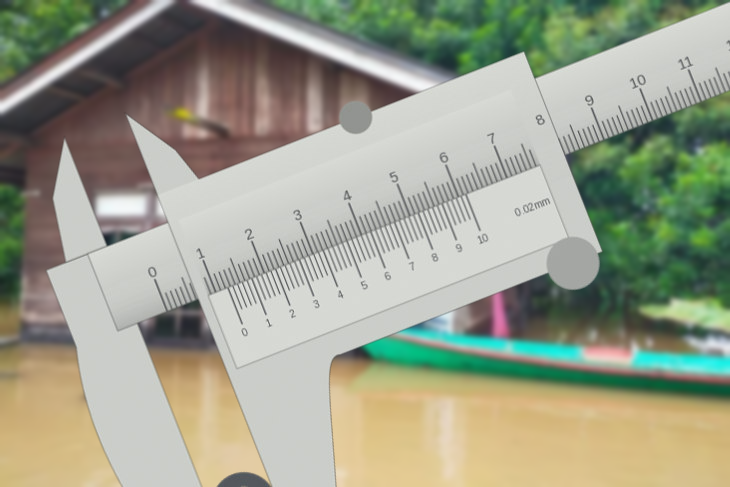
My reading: 12.5 (mm)
